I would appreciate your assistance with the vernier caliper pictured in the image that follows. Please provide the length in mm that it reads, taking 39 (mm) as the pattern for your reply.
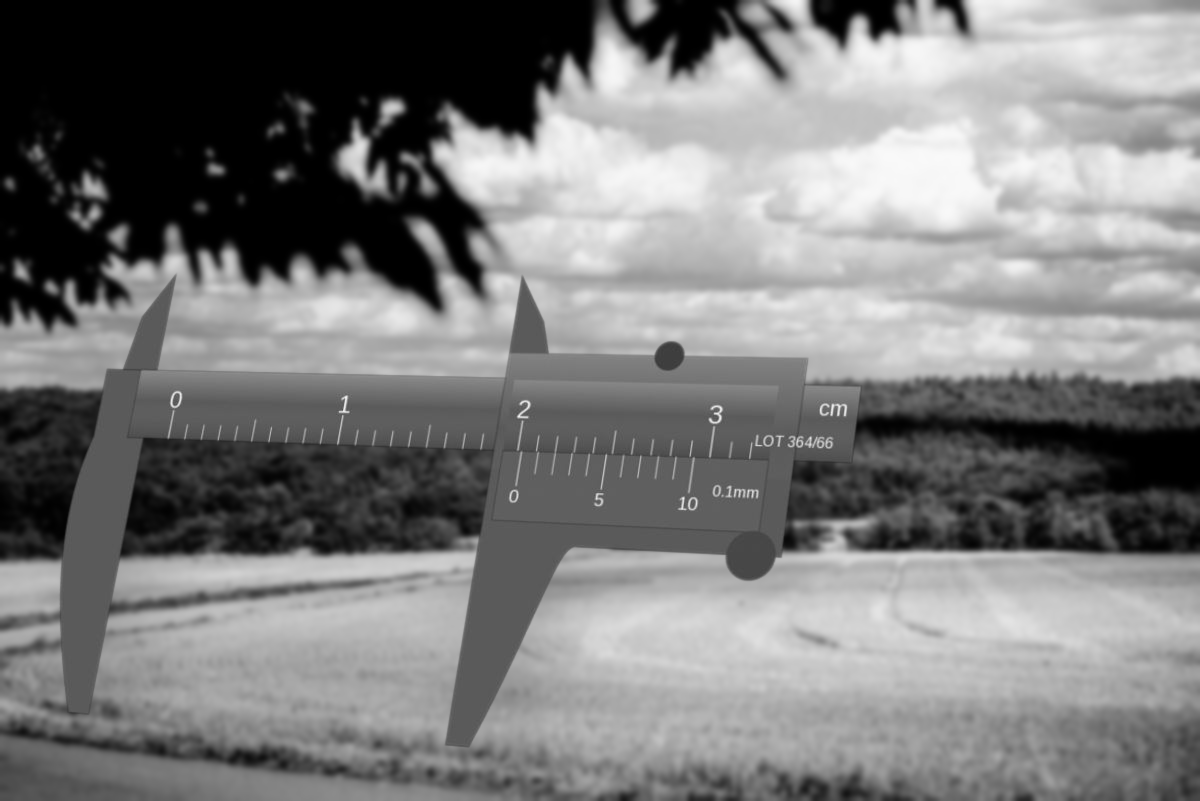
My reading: 20.2 (mm)
